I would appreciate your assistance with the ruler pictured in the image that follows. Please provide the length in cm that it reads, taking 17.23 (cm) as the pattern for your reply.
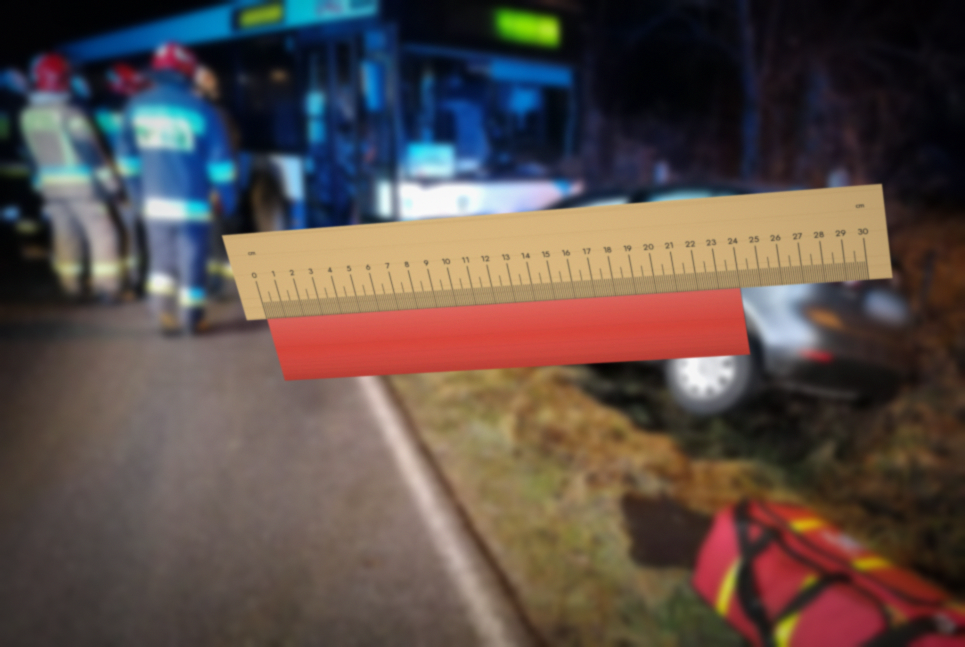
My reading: 24 (cm)
